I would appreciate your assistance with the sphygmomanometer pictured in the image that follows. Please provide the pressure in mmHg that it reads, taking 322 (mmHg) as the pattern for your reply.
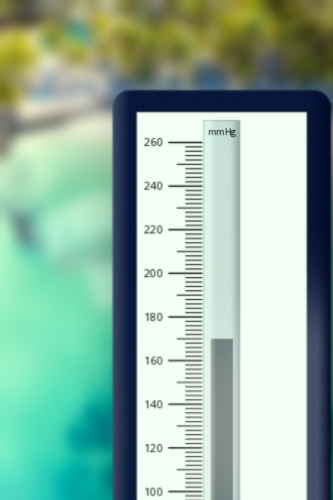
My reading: 170 (mmHg)
